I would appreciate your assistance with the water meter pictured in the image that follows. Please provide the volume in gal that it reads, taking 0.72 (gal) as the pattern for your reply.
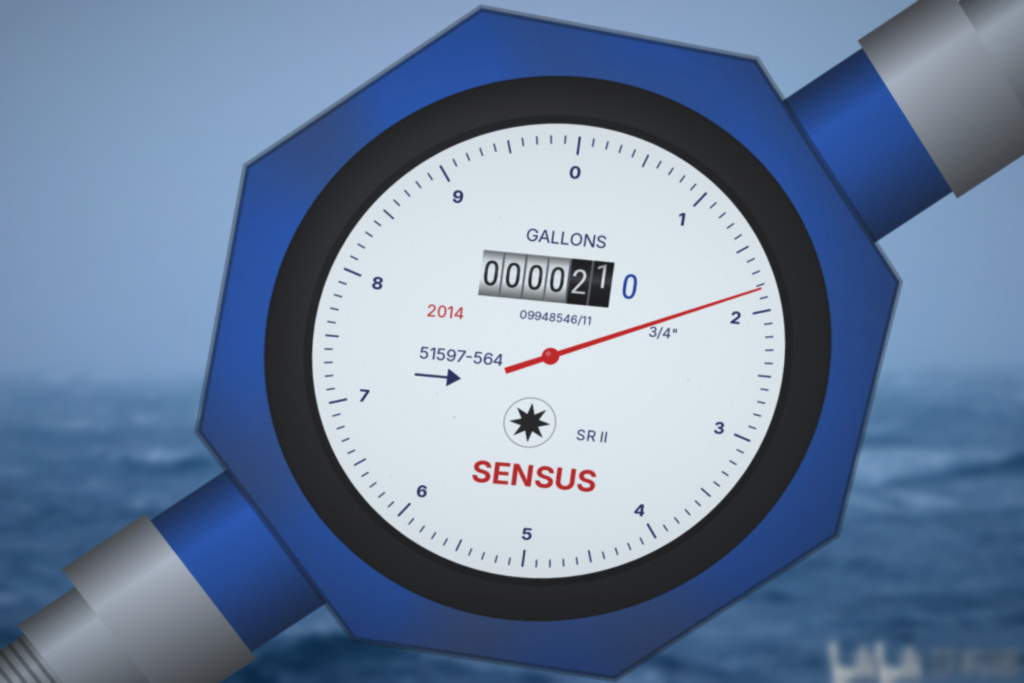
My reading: 211.8 (gal)
